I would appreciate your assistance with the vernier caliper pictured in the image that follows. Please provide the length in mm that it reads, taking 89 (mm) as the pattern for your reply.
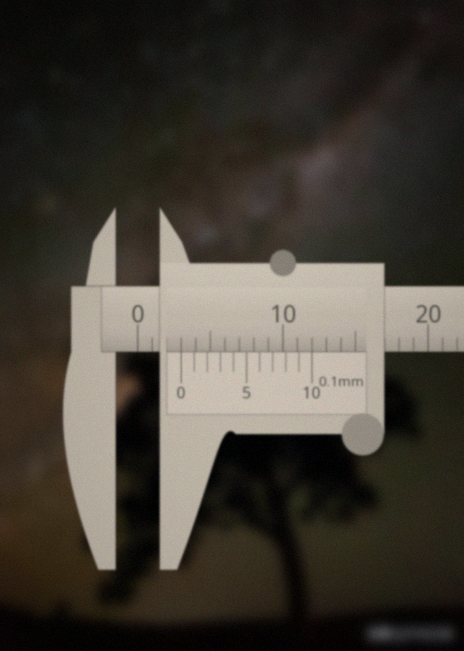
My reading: 3.0 (mm)
